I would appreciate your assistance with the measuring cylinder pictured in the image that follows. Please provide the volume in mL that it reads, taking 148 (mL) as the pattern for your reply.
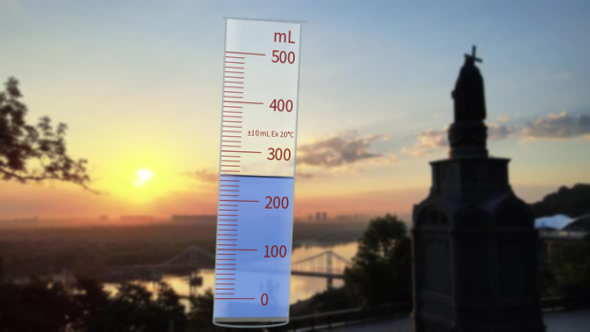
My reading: 250 (mL)
